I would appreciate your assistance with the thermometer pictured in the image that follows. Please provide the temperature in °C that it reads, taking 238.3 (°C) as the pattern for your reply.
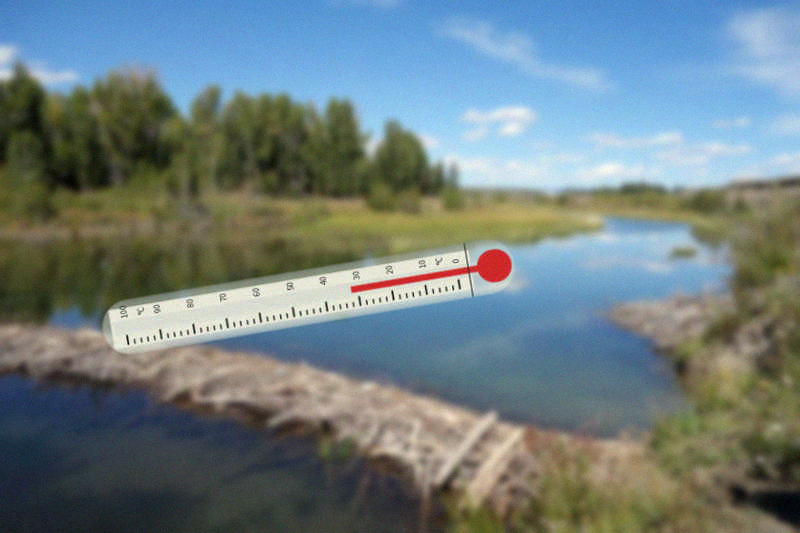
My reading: 32 (°C)
